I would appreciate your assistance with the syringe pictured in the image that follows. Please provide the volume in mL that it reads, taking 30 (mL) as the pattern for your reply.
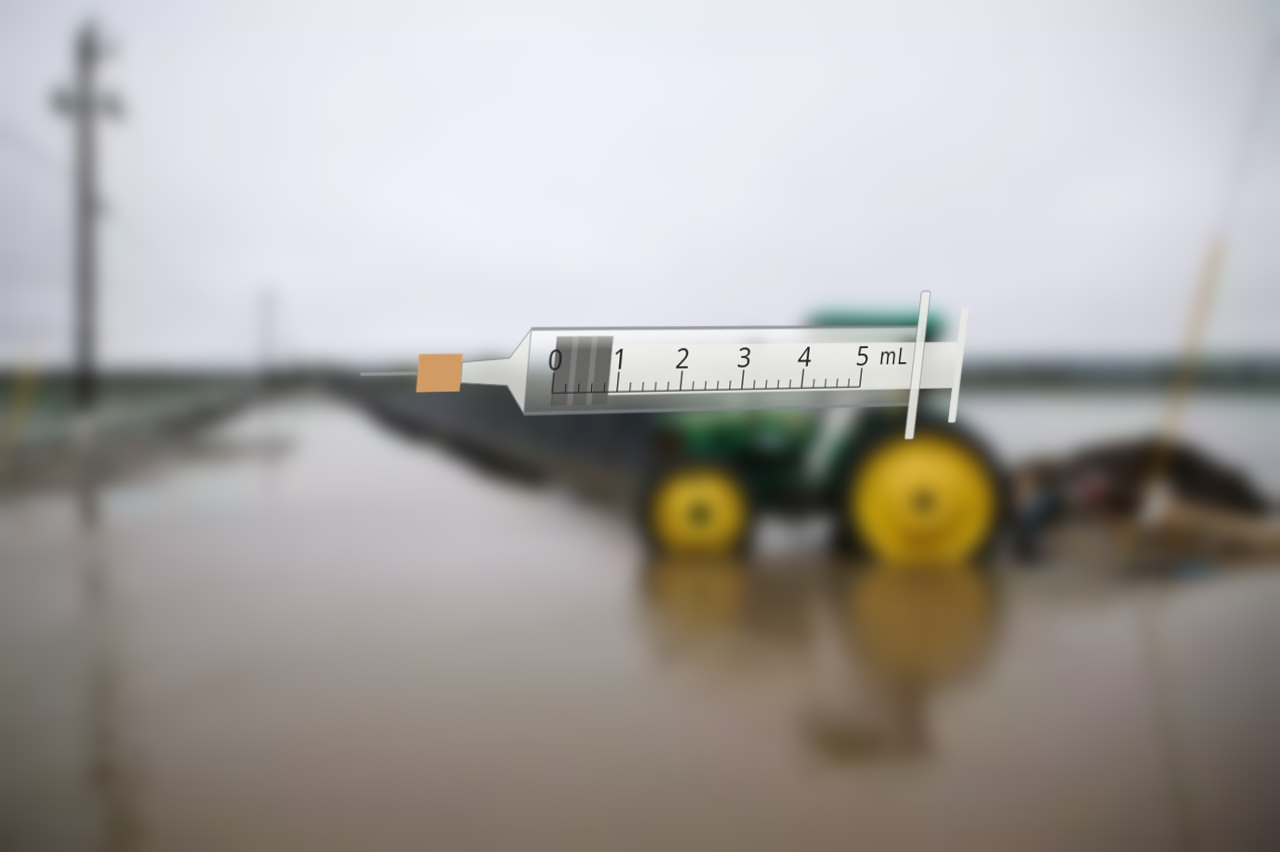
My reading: 0 (mL)
